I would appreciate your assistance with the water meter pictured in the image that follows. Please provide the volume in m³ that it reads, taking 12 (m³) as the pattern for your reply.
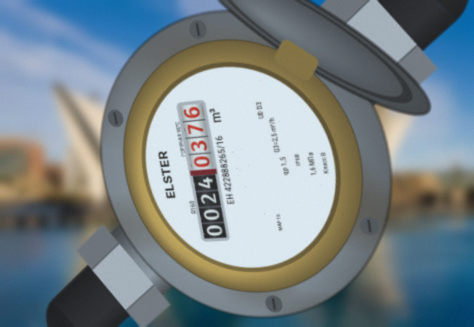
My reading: 24.0376 (m³)
